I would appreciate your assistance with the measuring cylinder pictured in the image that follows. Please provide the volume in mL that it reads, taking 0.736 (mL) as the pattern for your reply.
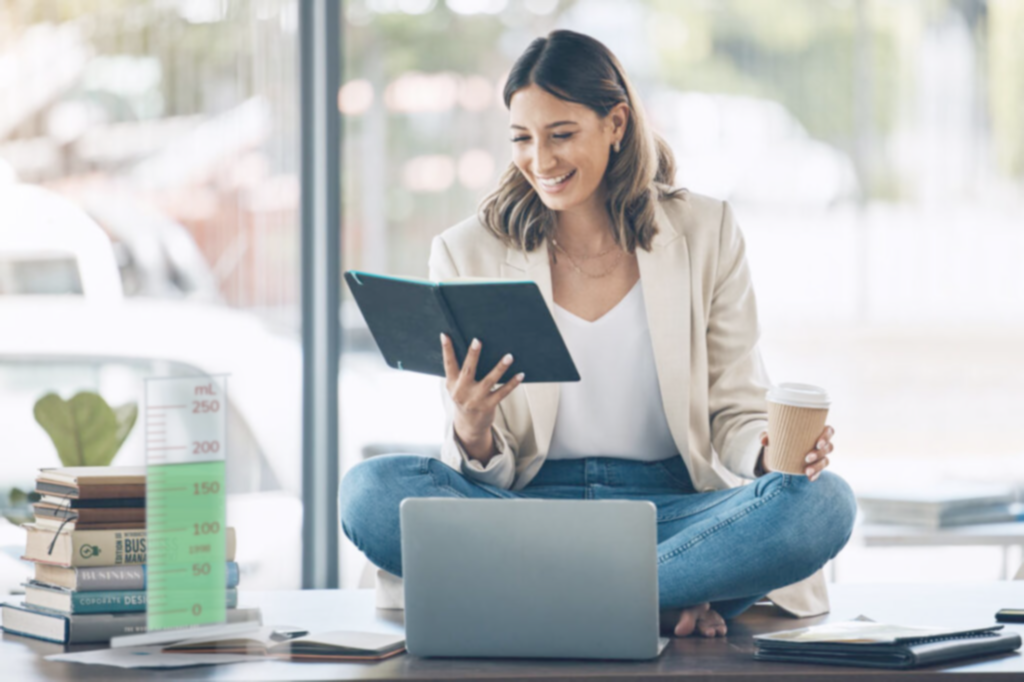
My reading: 180 (mL)
